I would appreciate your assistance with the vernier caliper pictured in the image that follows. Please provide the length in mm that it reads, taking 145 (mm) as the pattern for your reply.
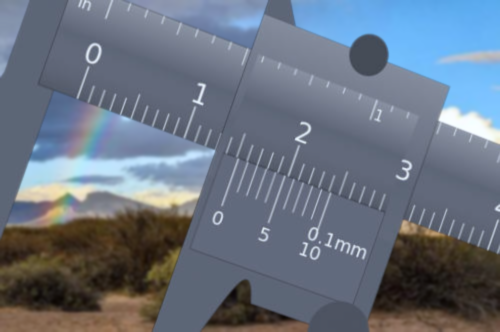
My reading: 15.2 (mm)
